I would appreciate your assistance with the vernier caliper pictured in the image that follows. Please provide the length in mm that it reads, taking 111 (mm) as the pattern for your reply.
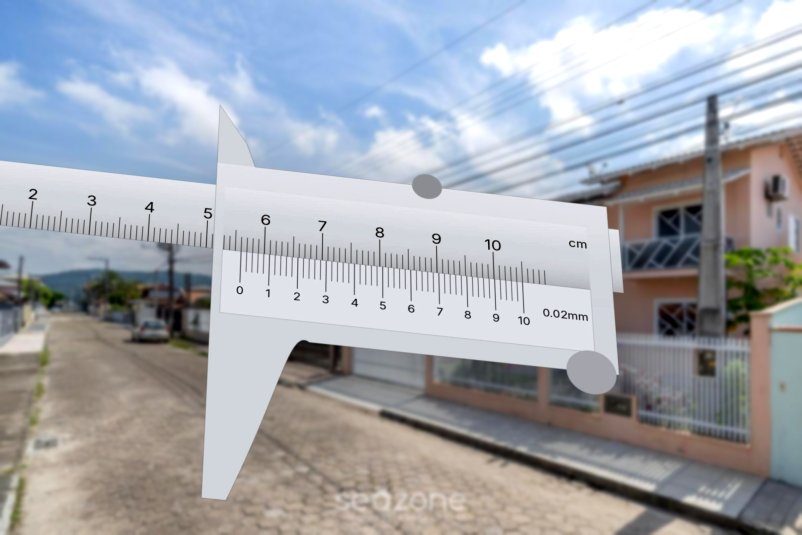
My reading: 56.0 (mm)
